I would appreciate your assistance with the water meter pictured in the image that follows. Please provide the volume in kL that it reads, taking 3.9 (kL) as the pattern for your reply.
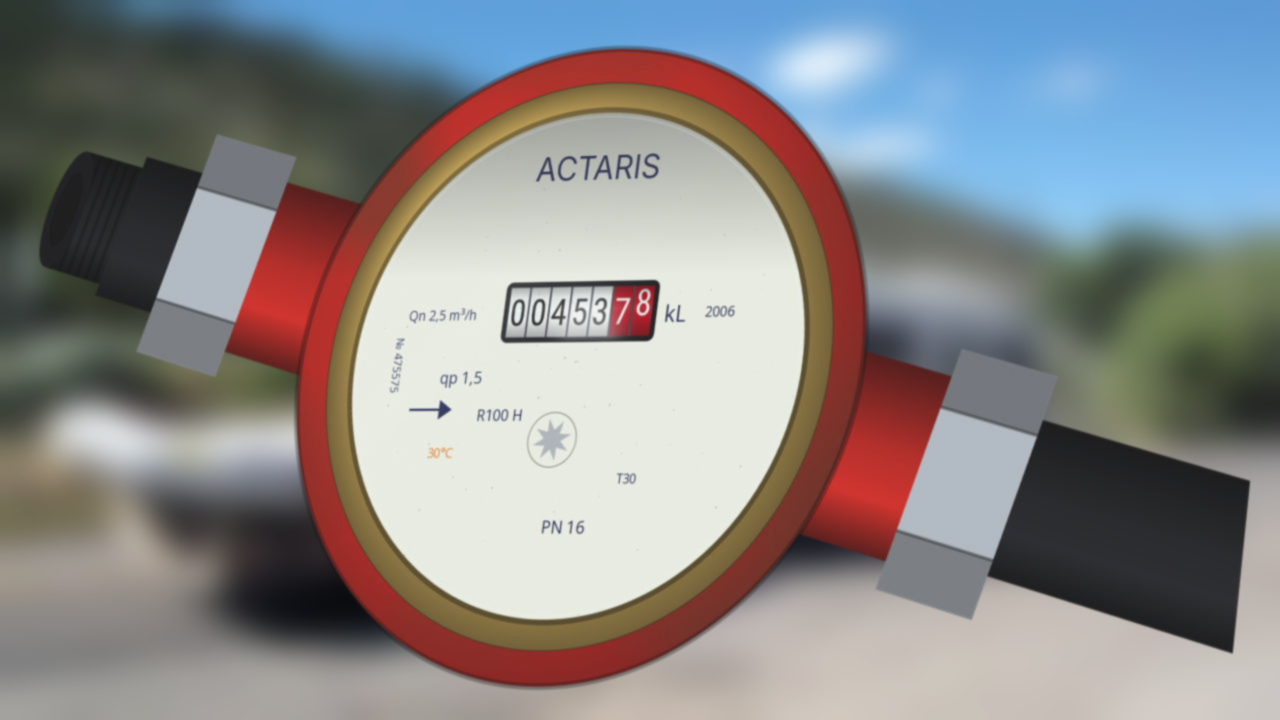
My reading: 453.78 (kL)
